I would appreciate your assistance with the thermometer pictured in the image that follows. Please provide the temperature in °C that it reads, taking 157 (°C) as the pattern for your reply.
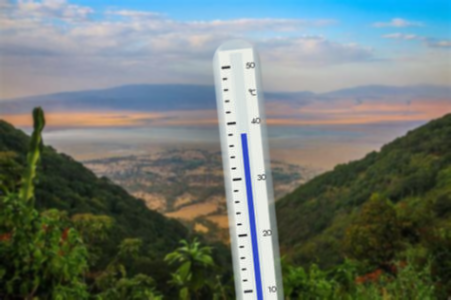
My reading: 38 (°C)
